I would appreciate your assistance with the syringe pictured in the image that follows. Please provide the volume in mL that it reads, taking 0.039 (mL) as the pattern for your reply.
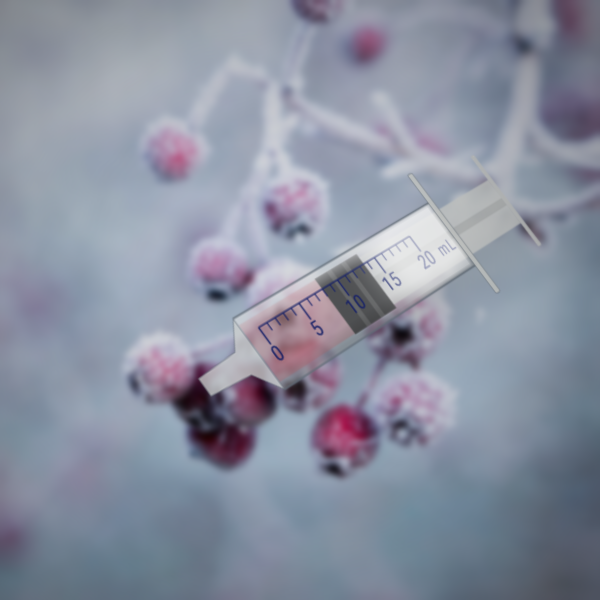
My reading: 8 (mL)
